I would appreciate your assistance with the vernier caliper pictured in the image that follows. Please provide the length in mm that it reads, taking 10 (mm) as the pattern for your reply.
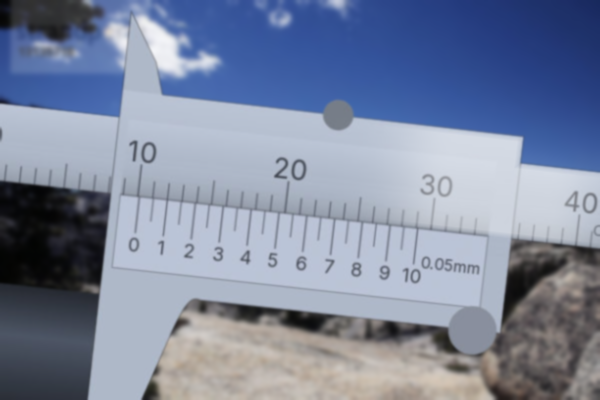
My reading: 10.1 (mm)
